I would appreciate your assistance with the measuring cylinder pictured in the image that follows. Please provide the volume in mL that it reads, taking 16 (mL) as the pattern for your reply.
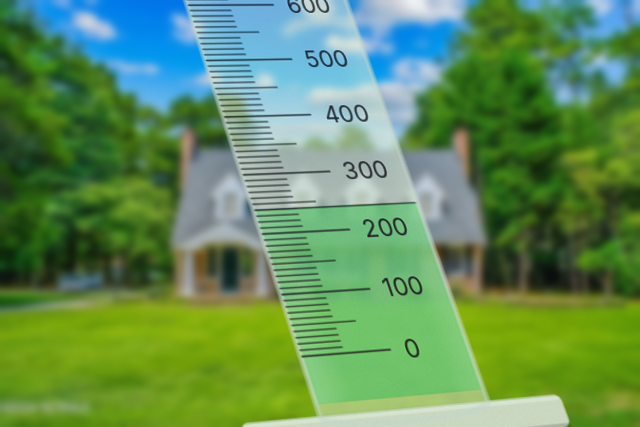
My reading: 240 (mL)
